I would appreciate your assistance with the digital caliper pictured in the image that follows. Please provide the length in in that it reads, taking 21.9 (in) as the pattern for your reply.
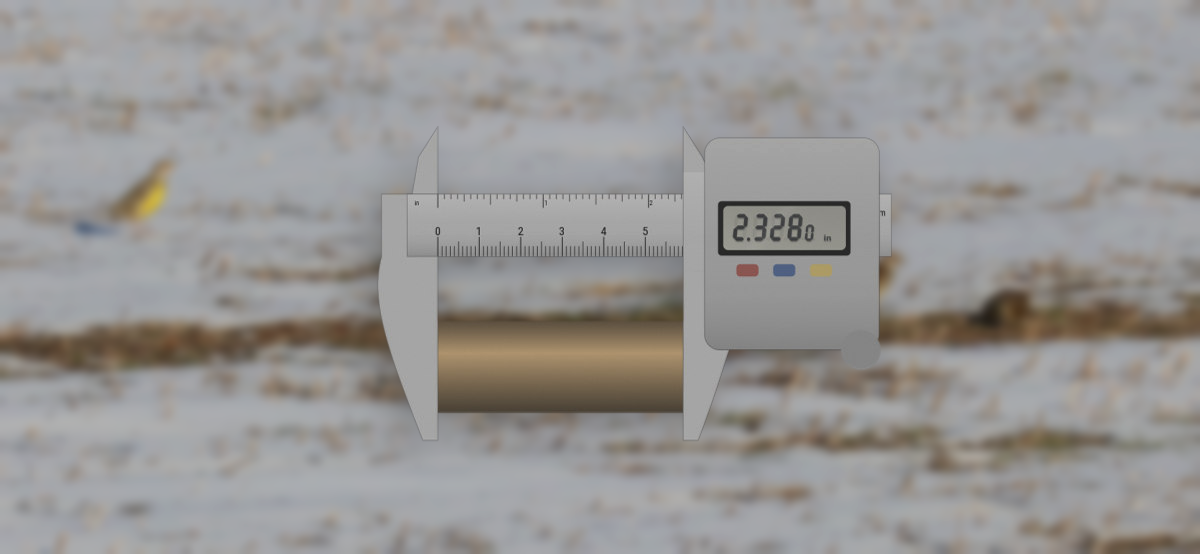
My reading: 2.3280 (in)
